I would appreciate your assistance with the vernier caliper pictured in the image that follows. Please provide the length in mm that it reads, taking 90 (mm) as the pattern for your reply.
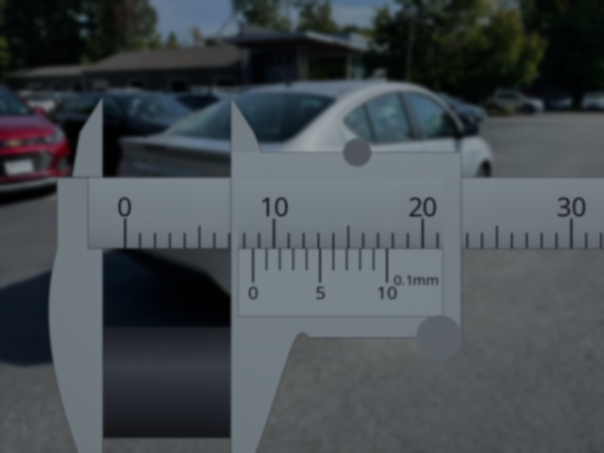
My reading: 8.6 (mm)
